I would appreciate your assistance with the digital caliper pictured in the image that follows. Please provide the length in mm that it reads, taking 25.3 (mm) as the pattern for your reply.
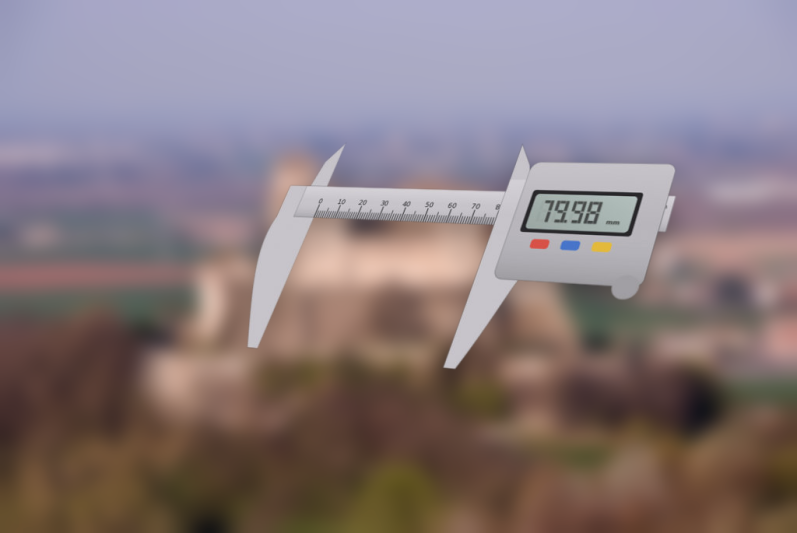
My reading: 79.98 (mm)
